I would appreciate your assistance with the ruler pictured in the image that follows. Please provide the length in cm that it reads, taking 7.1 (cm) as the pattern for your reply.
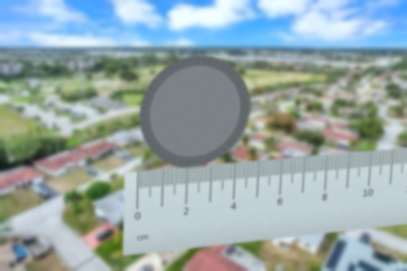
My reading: 4.5 (cm)
